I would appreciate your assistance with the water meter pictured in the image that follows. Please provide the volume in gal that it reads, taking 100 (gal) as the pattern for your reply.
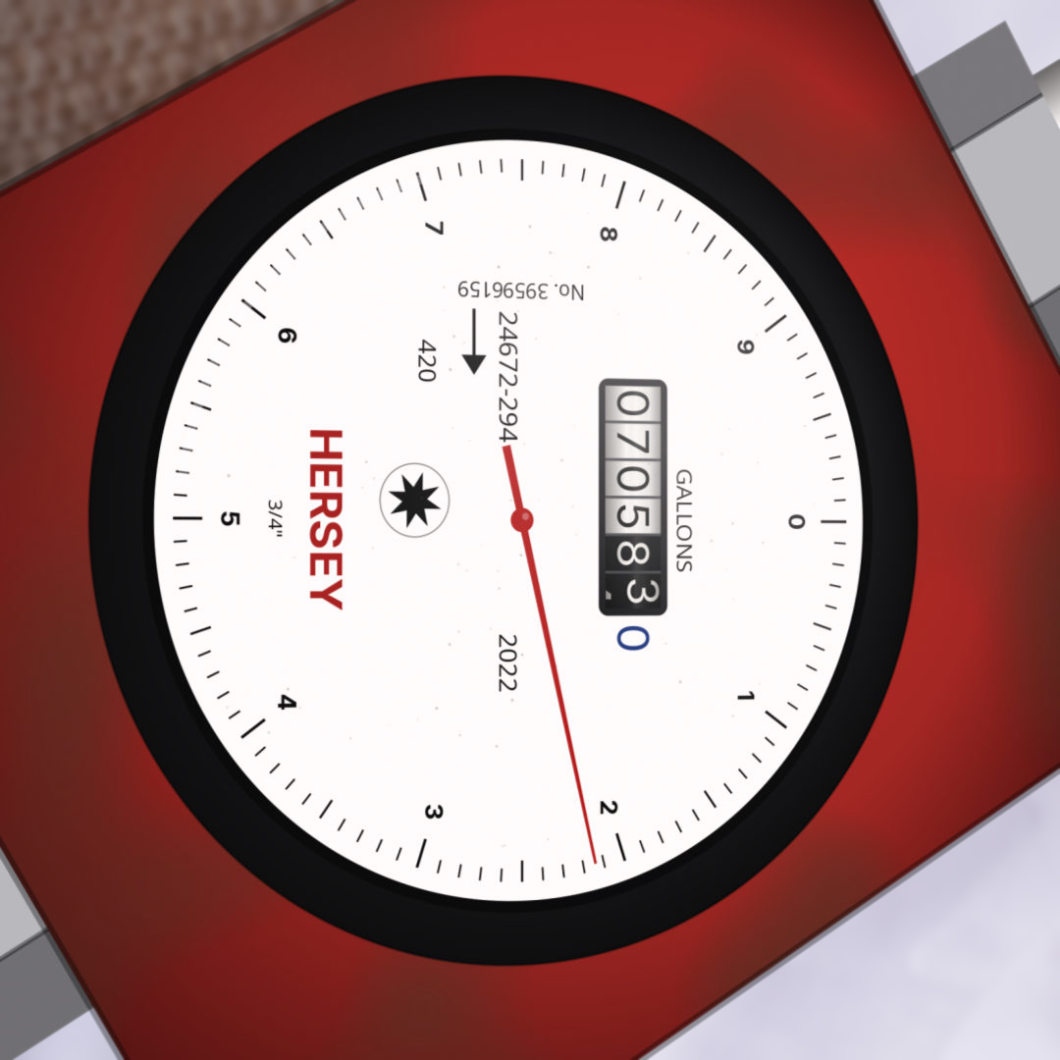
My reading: 705832.1 (gal)
